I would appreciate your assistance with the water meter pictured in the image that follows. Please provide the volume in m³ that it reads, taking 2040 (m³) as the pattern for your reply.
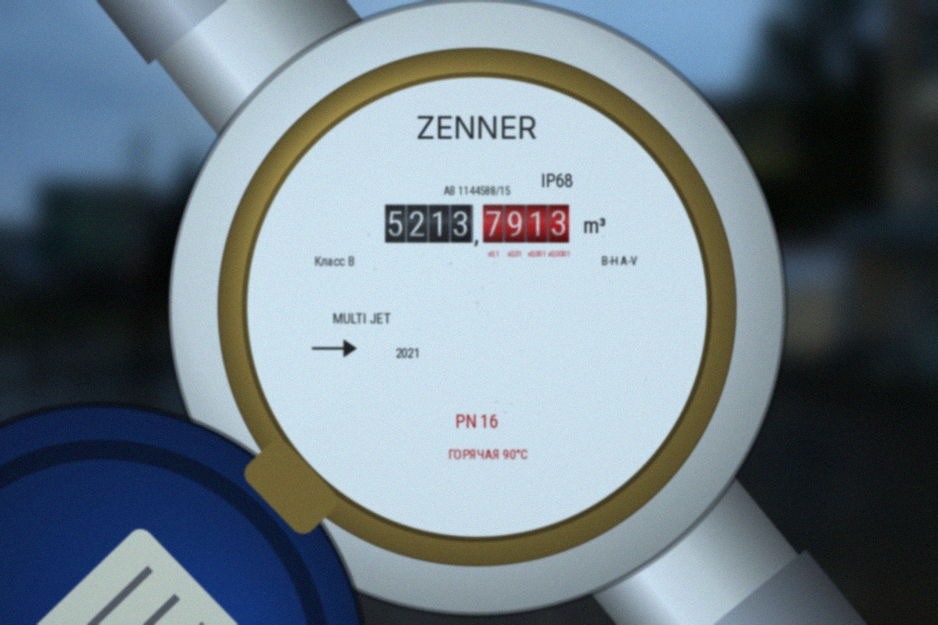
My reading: 5213.7913 (m³)
